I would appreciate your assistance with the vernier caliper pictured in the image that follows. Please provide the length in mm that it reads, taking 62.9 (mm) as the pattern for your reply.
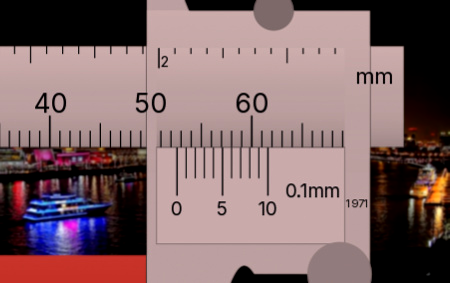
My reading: 52.6 (mm)
